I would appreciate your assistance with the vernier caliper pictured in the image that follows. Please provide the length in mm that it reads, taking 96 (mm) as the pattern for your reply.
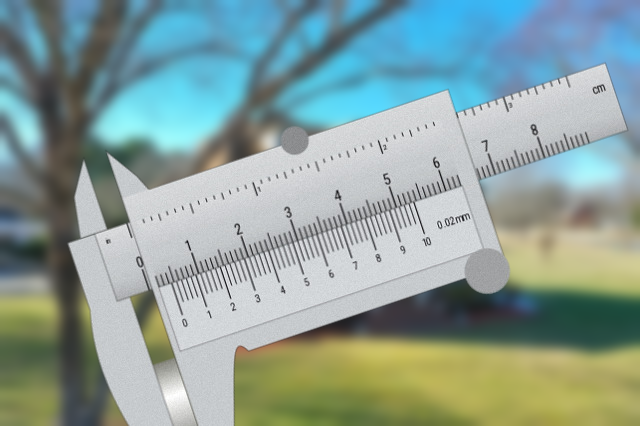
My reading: 4.5 (mm)
